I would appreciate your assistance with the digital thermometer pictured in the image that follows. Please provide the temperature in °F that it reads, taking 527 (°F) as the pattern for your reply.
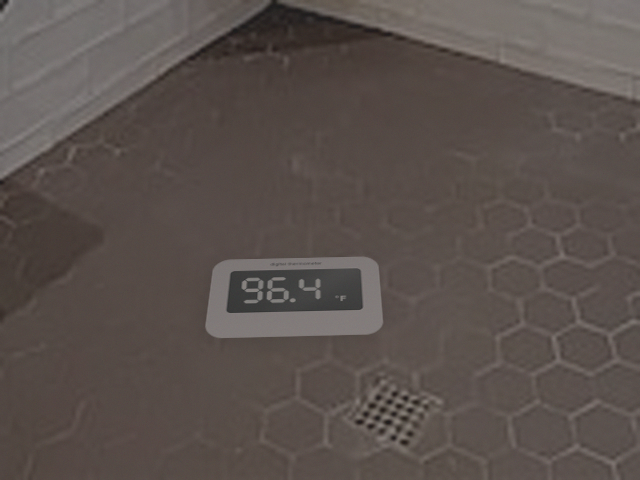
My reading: 96.4 (°F)
